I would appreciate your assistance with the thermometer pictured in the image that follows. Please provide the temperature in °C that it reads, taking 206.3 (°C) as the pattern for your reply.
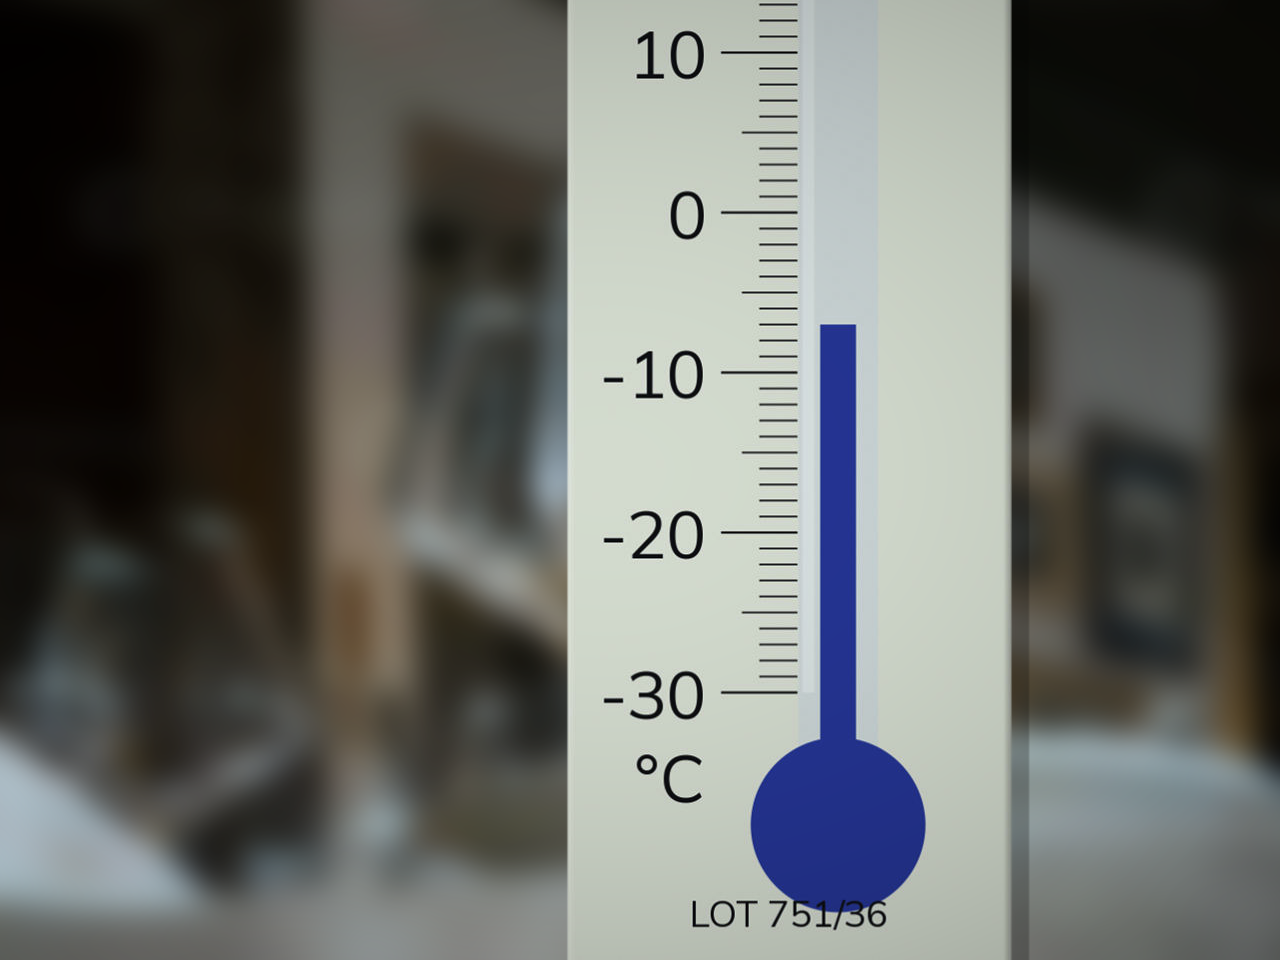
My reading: -7 (°C)
